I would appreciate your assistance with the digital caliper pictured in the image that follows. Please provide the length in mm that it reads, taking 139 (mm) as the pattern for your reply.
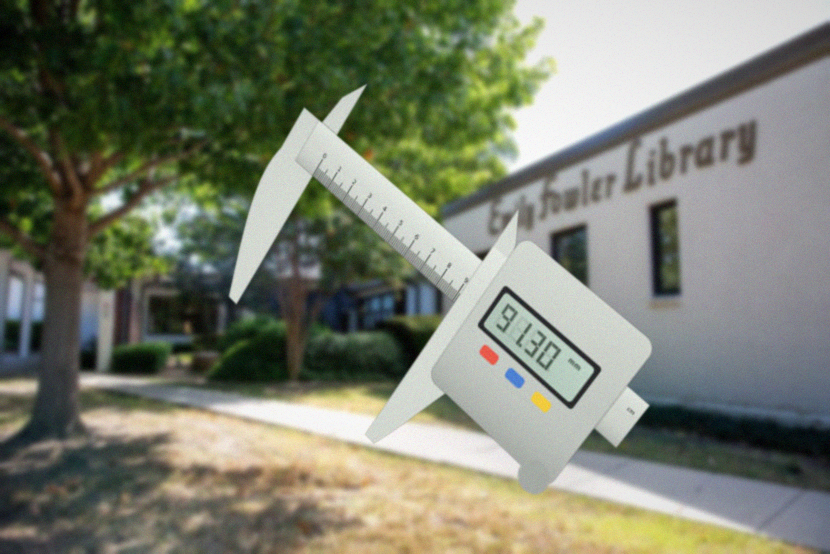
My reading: 91.30 (mm)
